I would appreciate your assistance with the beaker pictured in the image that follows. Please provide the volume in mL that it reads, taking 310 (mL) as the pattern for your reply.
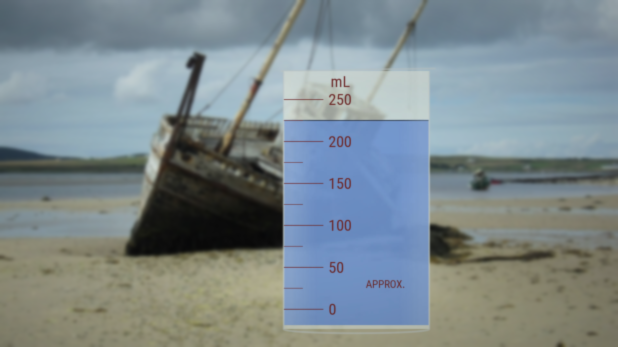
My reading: 225 (mL)
